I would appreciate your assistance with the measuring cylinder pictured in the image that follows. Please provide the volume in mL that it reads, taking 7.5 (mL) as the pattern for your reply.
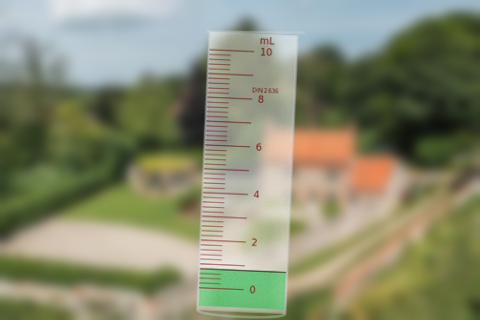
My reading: 0.8 (mL)
